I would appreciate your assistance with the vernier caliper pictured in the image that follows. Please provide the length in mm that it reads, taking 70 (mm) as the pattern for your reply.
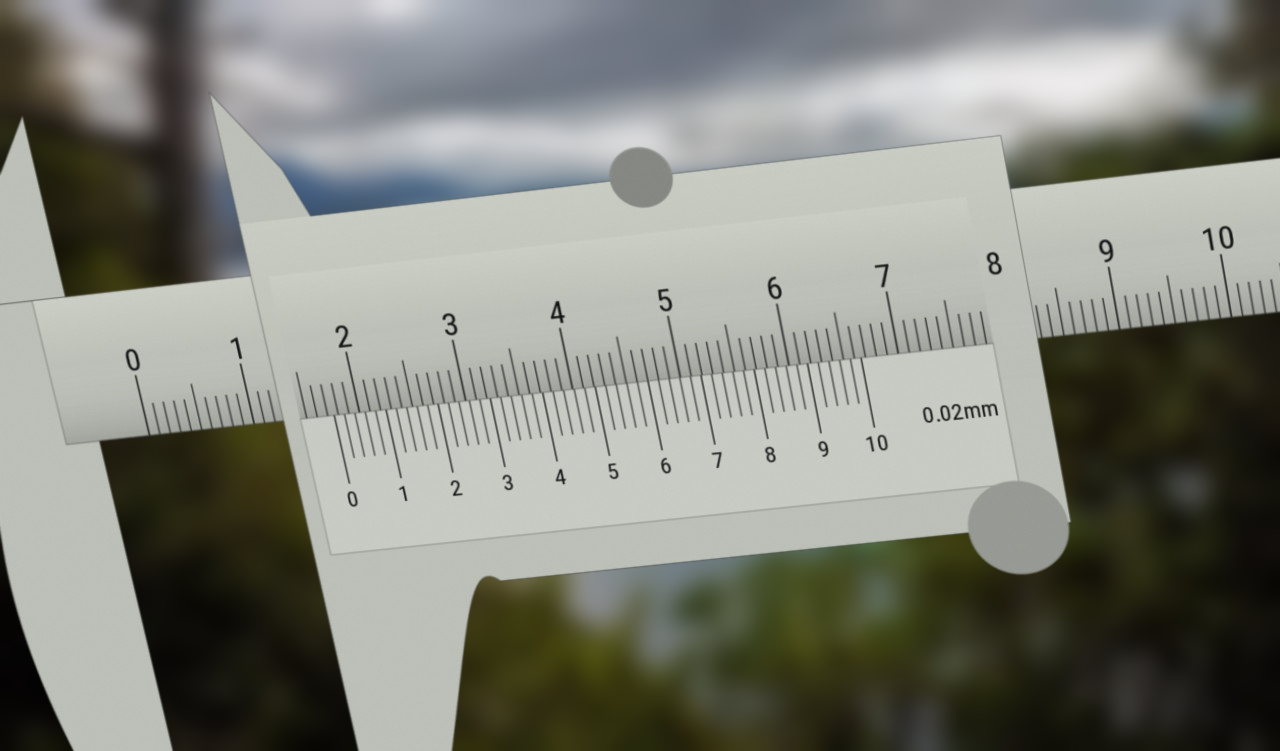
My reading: 17.6 (mm)
